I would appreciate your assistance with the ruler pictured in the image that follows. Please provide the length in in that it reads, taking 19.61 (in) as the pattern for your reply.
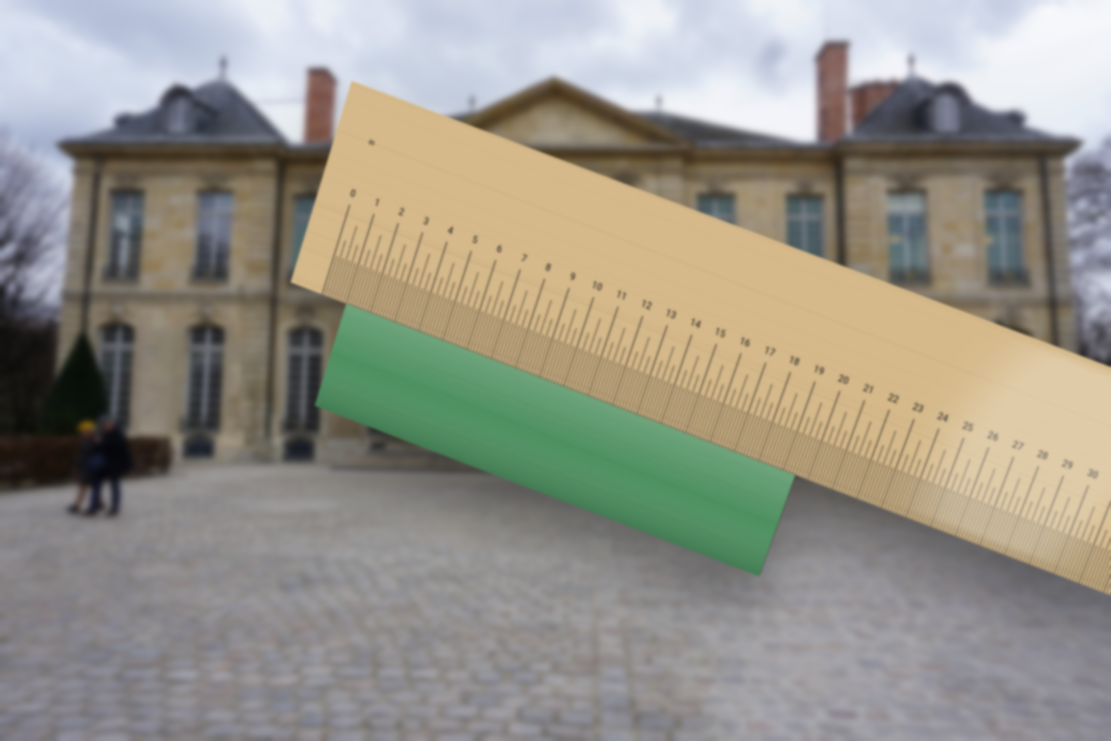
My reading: 18.5 (in)
